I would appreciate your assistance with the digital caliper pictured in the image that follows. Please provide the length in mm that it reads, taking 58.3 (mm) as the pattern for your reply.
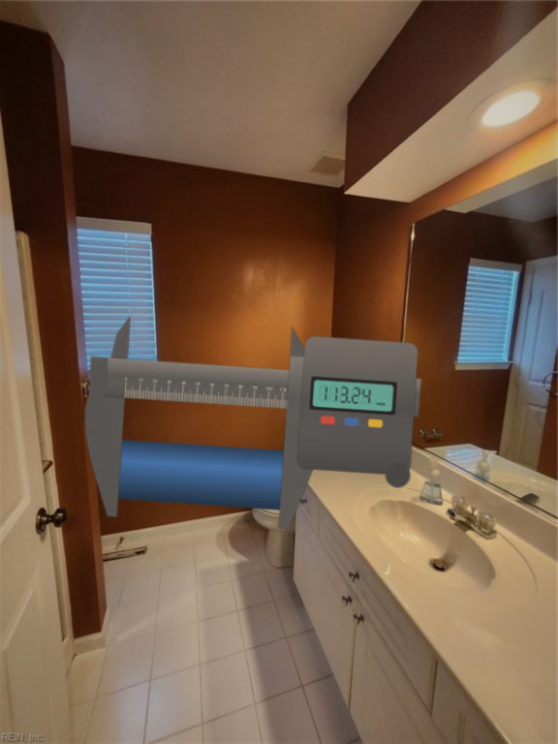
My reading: 113.24 (mm)
